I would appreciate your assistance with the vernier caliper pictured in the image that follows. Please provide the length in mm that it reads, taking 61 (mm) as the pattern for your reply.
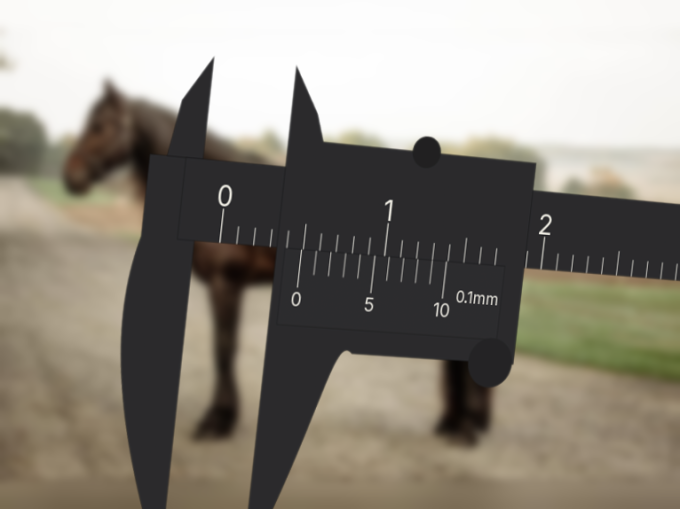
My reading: 4.9 (mm)
